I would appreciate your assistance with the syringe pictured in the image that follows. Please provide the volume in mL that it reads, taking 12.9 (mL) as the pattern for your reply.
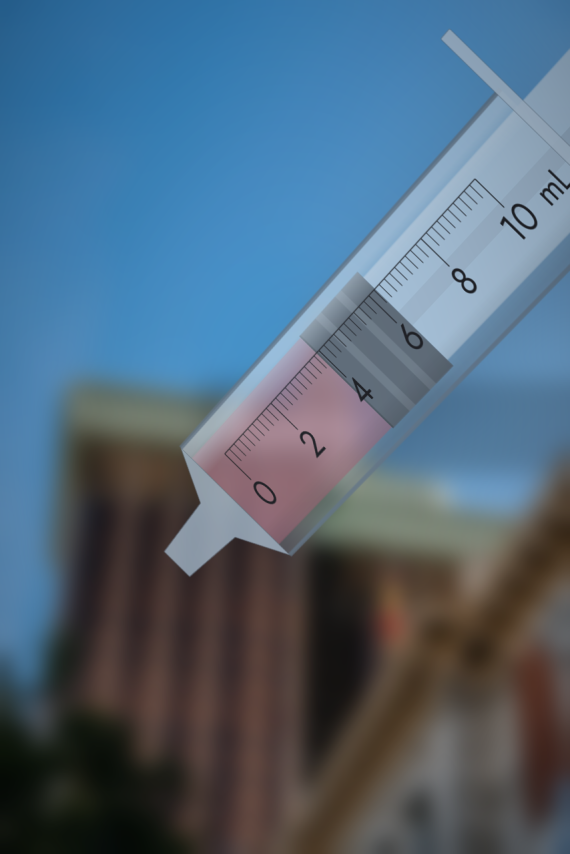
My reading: 3.9 (mL)
